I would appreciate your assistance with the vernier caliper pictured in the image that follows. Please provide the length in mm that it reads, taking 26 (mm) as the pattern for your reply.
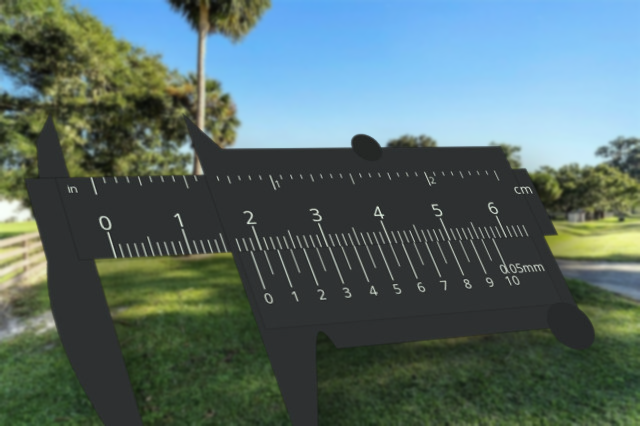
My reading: 18.5 (mm)
